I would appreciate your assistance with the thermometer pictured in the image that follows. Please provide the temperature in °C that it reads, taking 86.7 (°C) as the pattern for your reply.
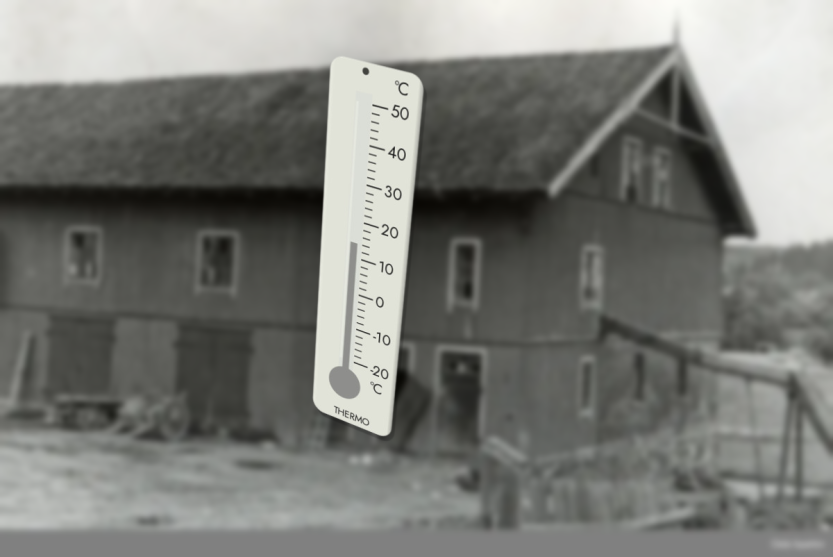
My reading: 14 (°C)
